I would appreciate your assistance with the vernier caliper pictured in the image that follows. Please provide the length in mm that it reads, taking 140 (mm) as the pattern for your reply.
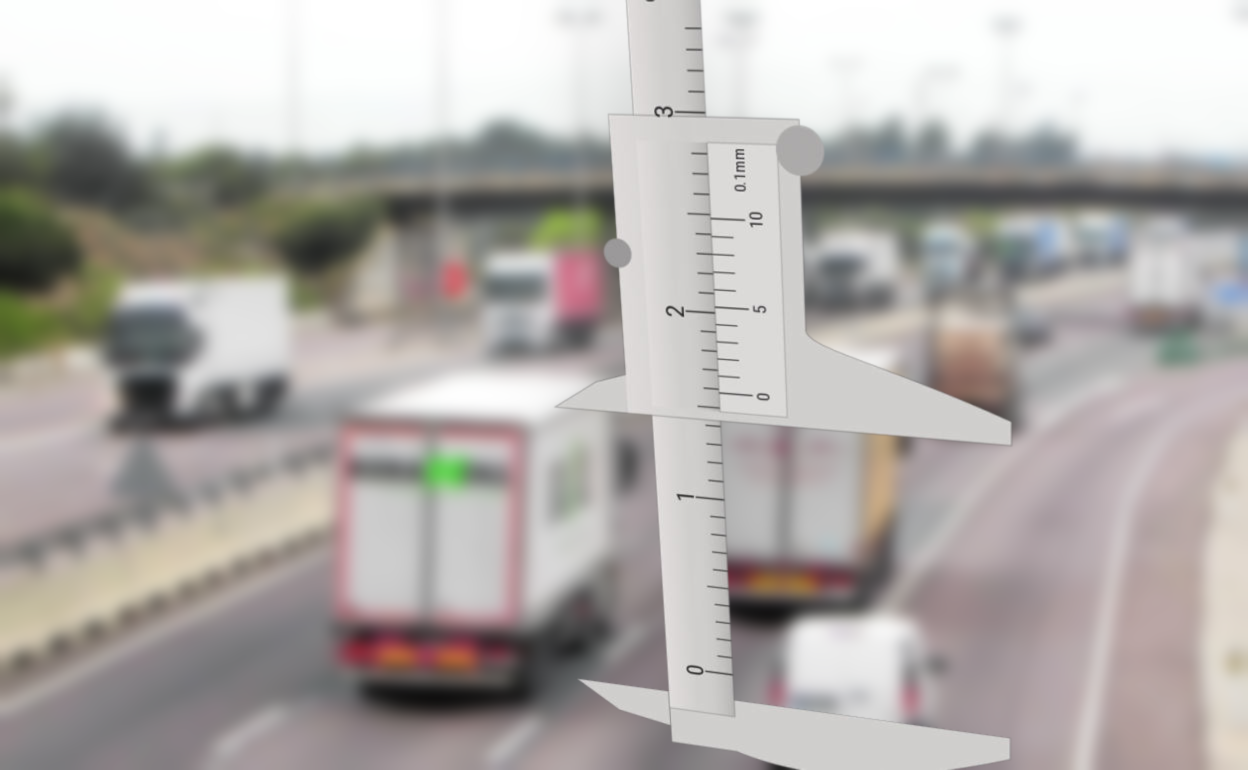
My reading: 15.8 (mm)
